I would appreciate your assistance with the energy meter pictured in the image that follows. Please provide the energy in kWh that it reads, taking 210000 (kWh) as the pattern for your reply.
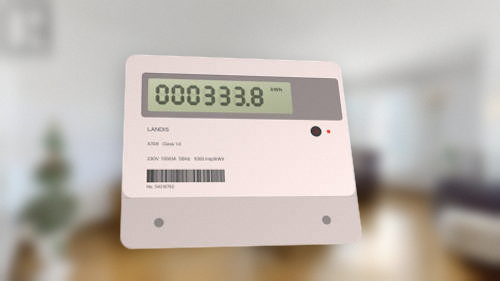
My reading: 333.8 (kWh)
